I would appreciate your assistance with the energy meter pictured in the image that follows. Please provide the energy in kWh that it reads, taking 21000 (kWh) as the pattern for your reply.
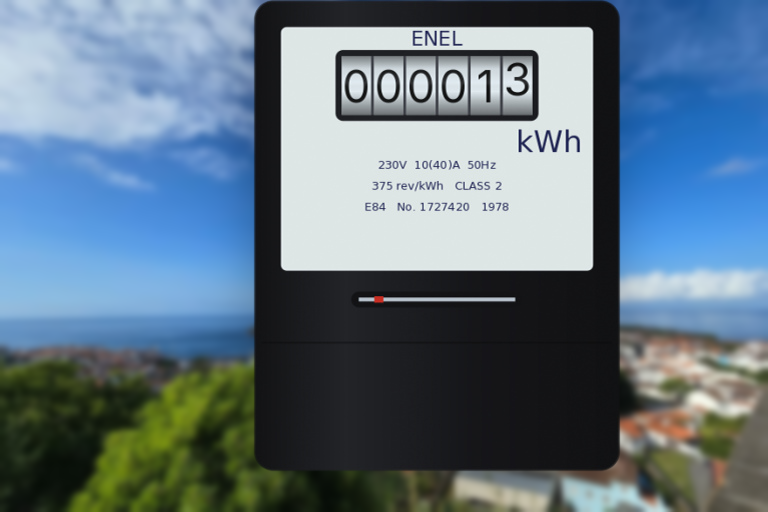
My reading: 13 (kWh)
